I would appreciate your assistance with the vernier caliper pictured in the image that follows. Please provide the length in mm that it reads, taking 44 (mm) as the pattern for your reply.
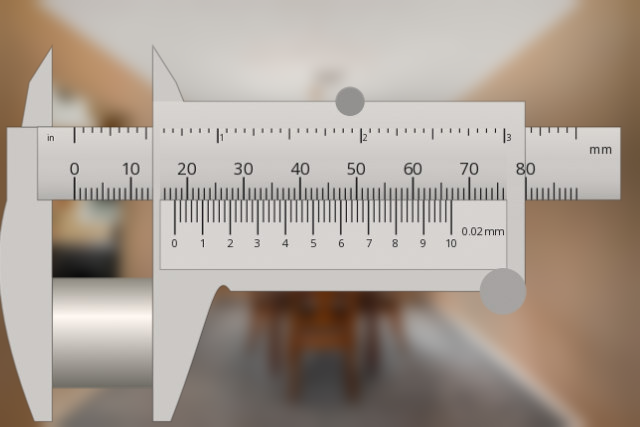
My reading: 17.8 (mm)
